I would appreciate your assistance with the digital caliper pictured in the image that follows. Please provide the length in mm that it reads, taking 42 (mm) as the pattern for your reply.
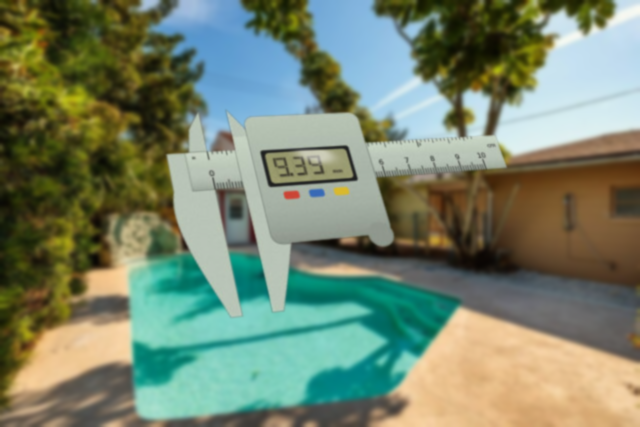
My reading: 9.39 (mm)
